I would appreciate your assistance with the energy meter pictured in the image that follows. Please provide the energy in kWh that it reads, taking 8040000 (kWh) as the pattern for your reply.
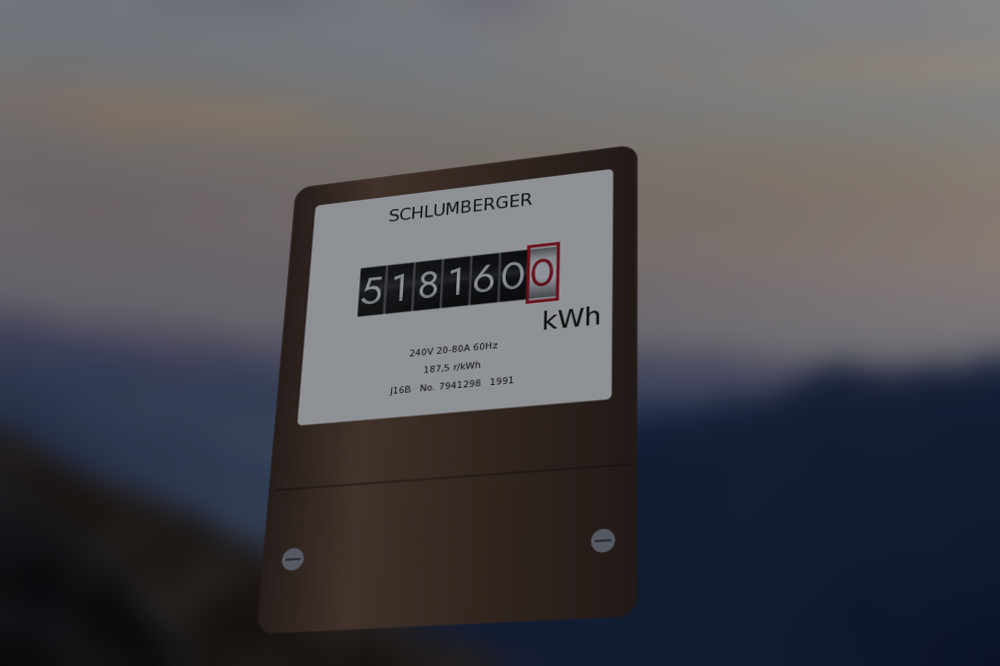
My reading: 518160.0 (kWh)
